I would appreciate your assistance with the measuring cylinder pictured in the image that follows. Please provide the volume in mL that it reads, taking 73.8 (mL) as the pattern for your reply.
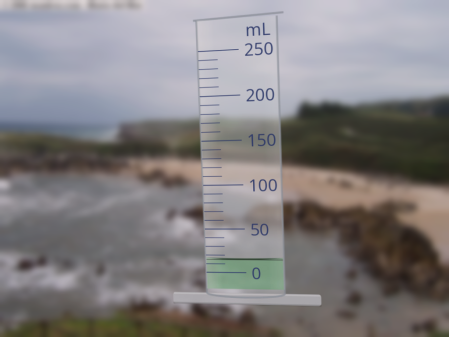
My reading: 15 (mL)
